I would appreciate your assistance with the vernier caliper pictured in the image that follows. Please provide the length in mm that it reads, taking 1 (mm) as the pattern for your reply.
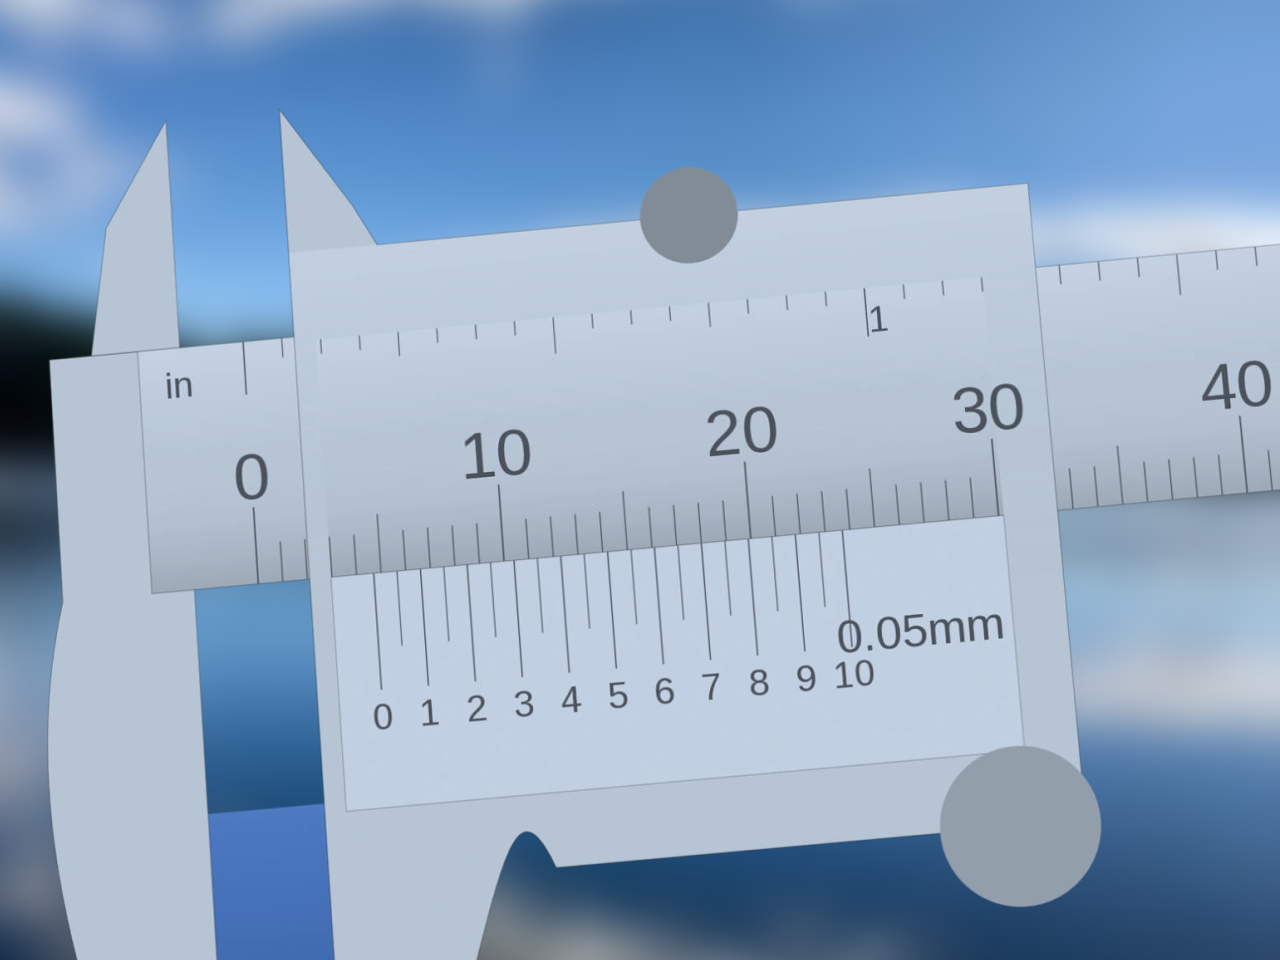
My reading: 4.70 (mm)
